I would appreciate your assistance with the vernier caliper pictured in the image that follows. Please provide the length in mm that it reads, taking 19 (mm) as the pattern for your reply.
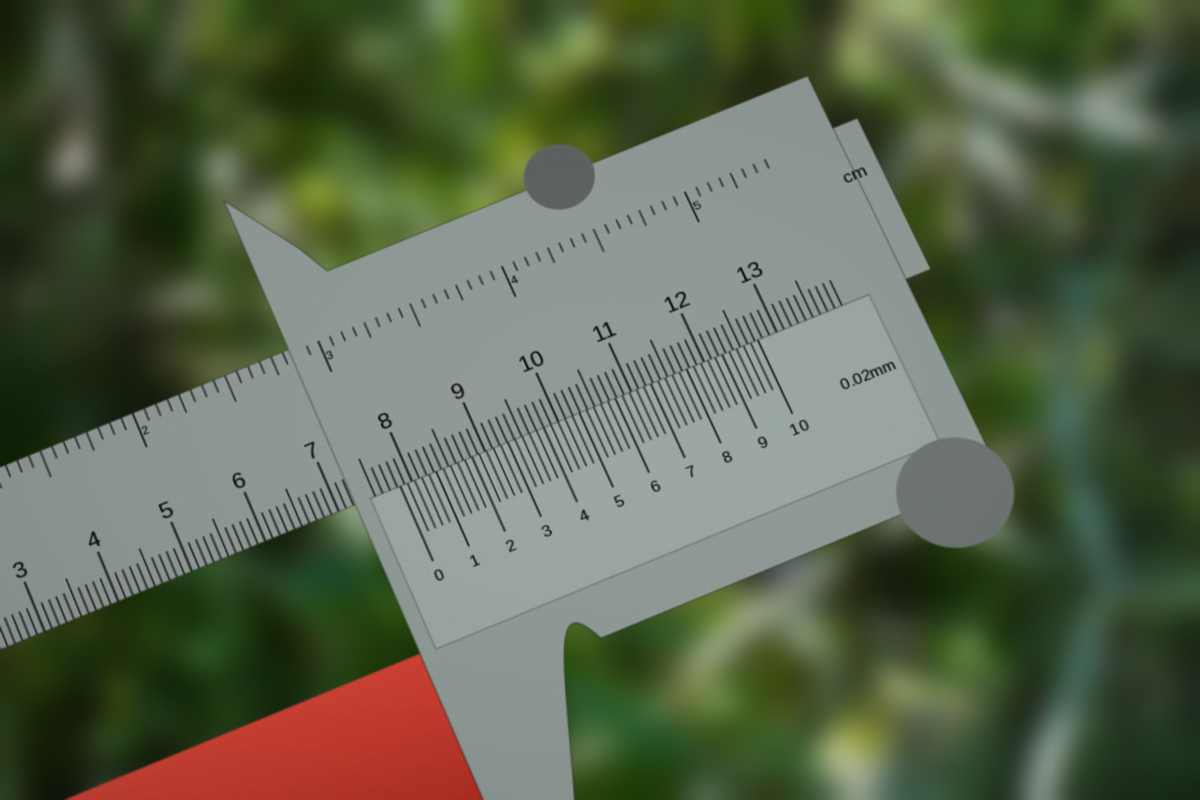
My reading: 78.4 (mm)
